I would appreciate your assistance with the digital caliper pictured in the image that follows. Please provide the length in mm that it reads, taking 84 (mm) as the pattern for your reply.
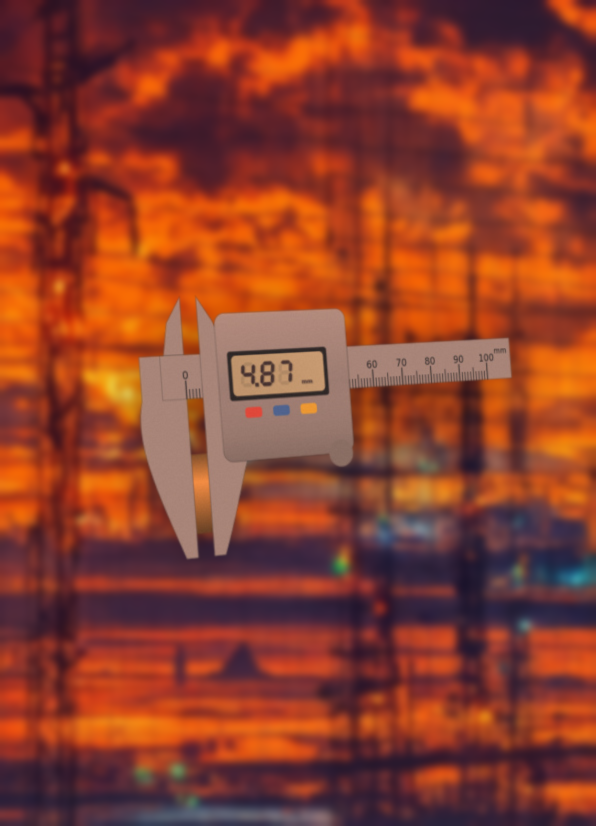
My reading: 4.87 (mm)
